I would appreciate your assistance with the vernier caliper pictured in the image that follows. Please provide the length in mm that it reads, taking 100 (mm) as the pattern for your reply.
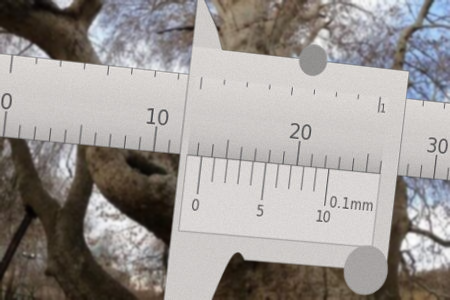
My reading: 13.3 (mm)
